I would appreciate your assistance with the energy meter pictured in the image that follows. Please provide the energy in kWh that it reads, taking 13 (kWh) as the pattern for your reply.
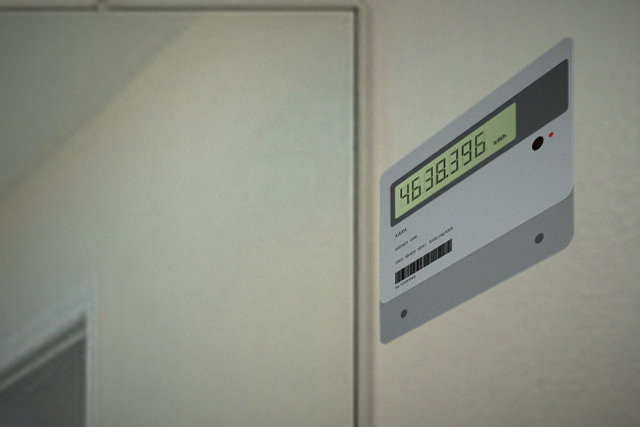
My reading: 4638.396 (kWh)
